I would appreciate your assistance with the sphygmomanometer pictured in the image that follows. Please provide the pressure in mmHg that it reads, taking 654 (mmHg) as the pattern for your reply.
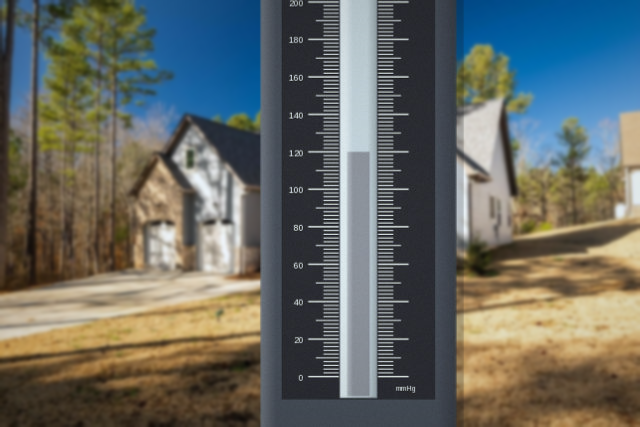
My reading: 120 (mmHg)
